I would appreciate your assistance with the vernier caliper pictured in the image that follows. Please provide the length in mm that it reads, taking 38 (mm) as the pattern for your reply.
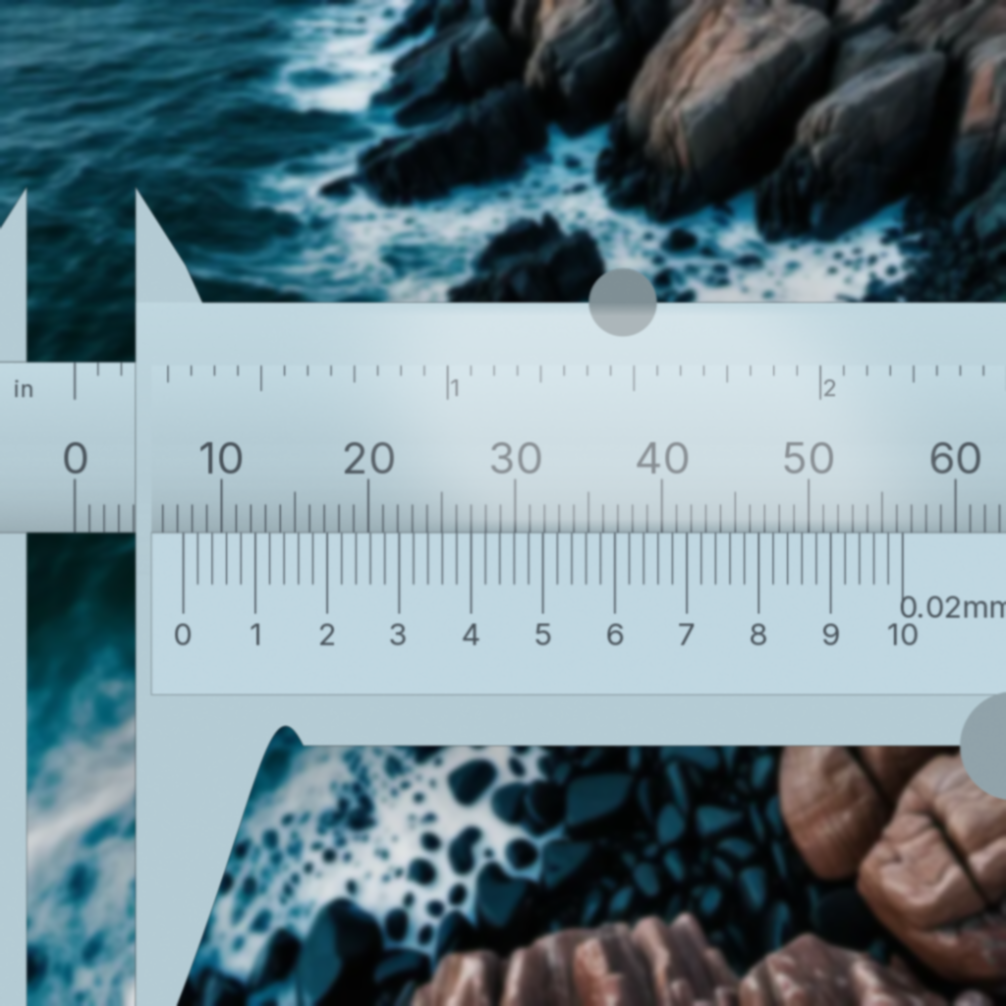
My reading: 7.4 (mm)
